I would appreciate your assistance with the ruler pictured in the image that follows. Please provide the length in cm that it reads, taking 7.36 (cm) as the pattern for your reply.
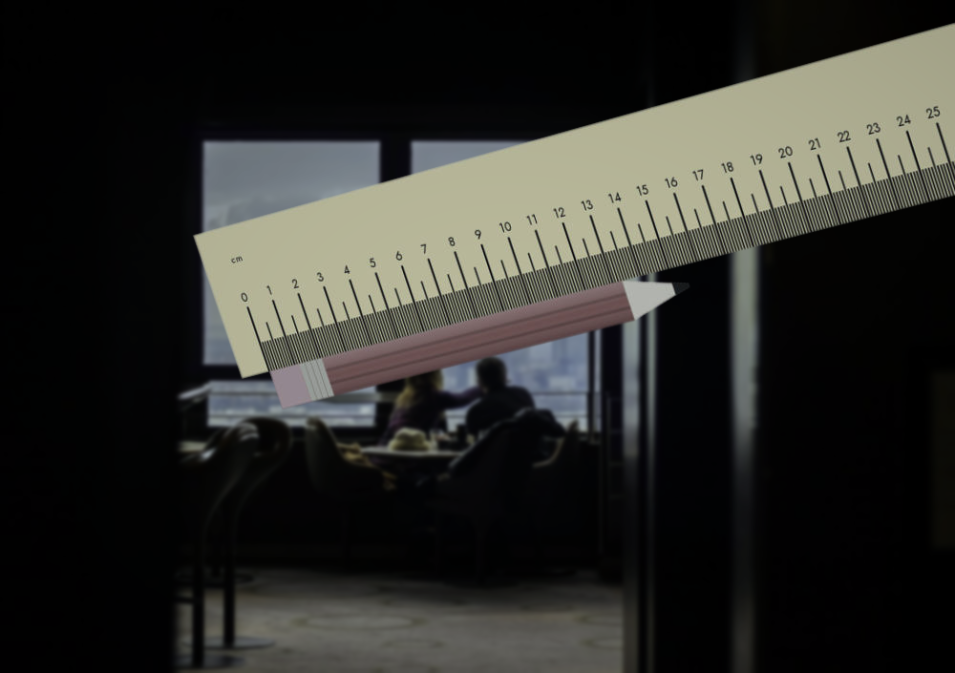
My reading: 15.5 (cm)
